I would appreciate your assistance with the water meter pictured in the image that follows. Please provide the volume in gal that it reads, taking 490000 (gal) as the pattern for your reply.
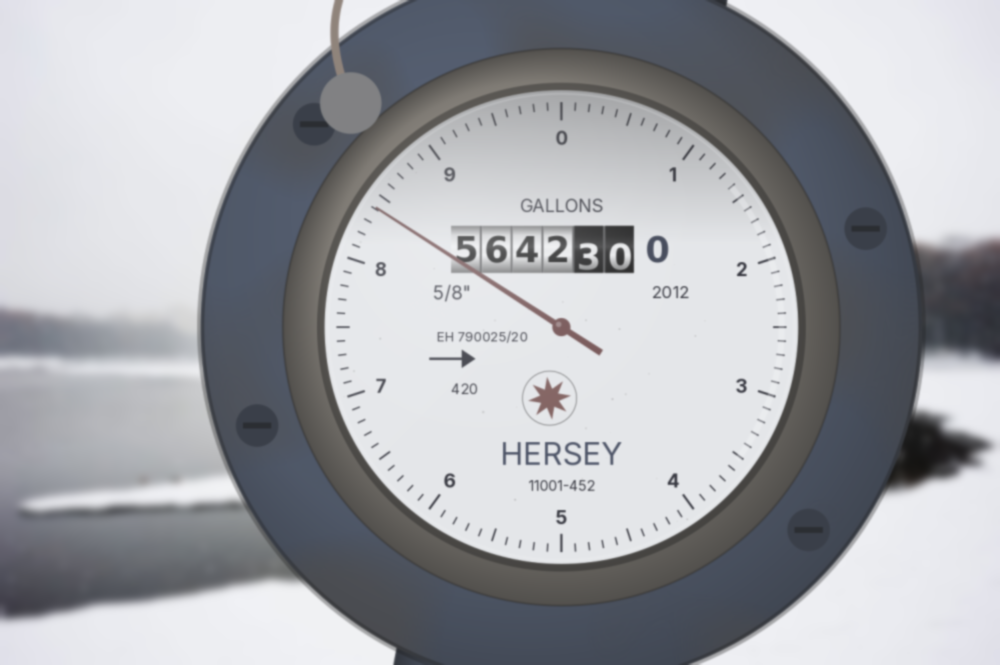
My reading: 5642298.4 (gal)
